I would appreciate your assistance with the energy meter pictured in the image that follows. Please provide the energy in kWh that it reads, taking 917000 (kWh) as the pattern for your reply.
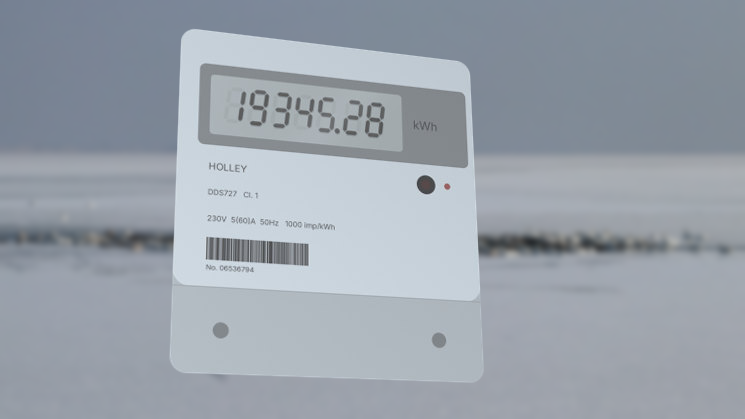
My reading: 19345.28 (kWh)
